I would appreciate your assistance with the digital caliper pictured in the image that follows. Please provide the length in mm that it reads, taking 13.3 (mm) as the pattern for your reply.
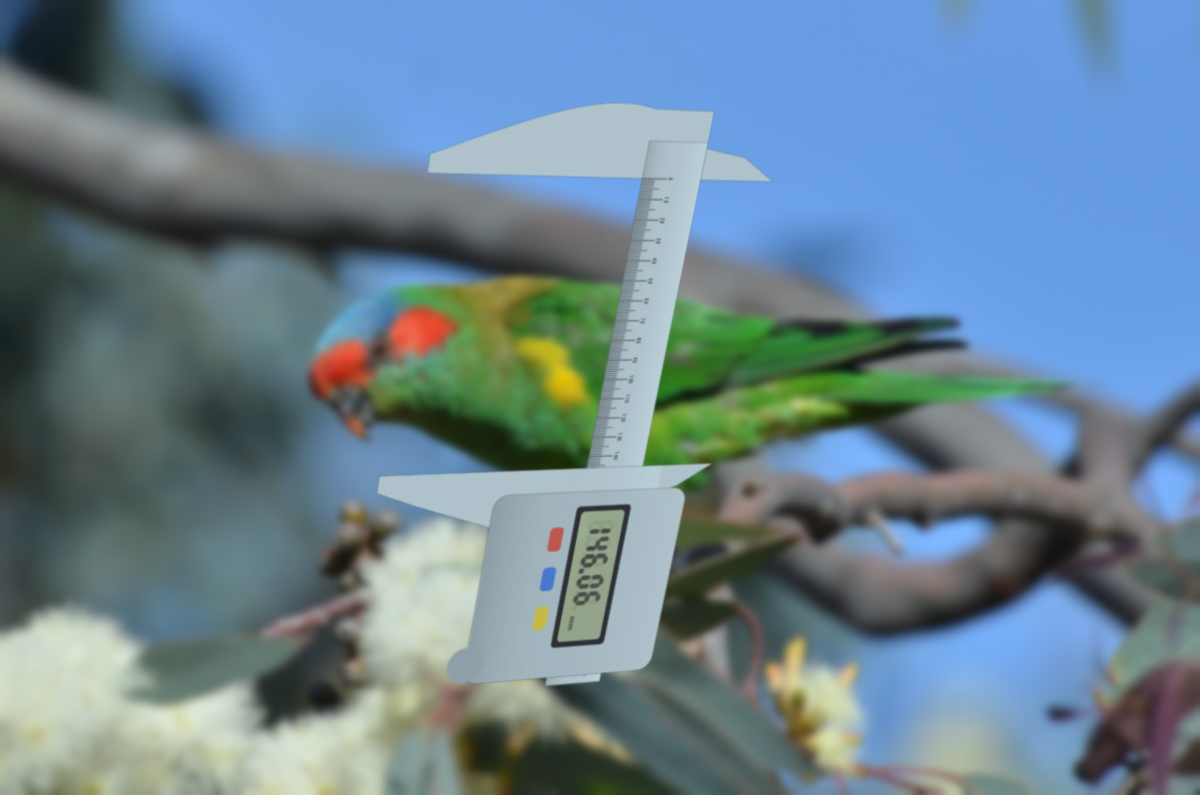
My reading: 146.06 (mm)
